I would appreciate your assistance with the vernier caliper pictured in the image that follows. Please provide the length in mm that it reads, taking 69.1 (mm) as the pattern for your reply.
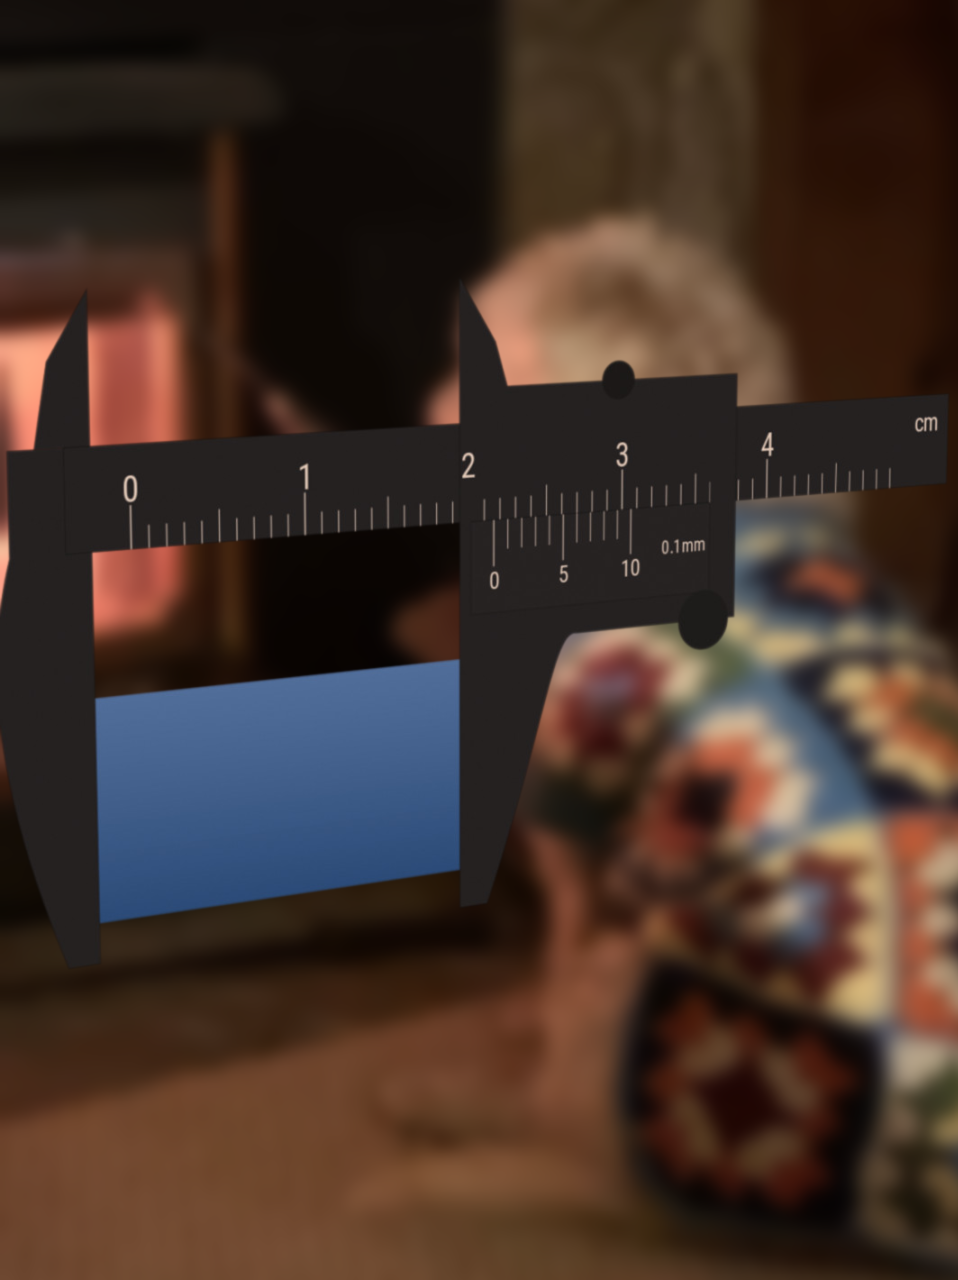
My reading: 21.6 (mm)
